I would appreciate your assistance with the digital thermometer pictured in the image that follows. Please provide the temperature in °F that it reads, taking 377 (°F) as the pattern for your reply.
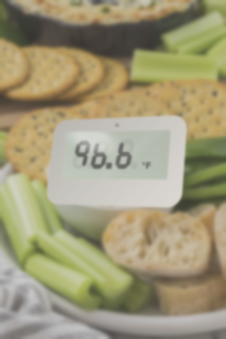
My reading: 96.6 (°F)
